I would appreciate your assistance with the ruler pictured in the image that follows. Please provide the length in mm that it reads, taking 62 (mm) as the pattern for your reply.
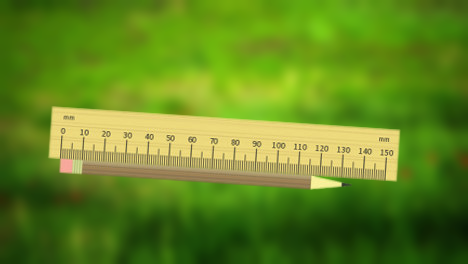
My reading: 135 (mm)
